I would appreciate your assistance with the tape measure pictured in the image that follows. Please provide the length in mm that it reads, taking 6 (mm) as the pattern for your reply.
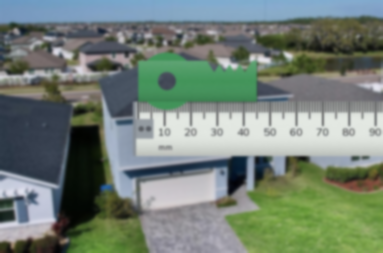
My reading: 45 (mm)
